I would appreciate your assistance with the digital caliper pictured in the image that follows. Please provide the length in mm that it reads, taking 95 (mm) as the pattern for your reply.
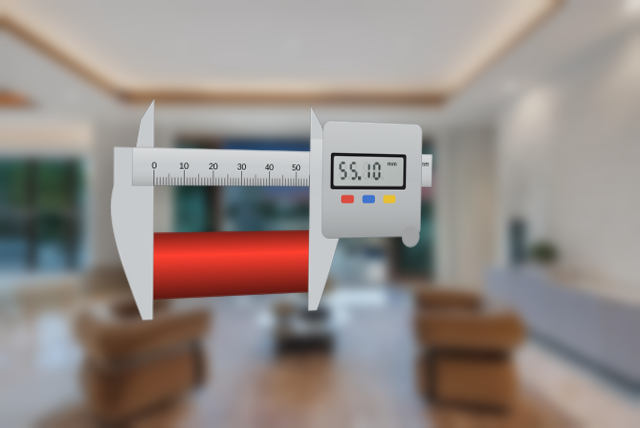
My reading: 55.10 (mm)
